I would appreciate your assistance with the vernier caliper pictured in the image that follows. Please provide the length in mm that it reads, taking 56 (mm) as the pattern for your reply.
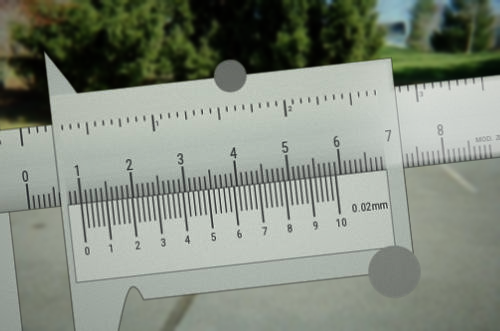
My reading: 10.0 (mm)
